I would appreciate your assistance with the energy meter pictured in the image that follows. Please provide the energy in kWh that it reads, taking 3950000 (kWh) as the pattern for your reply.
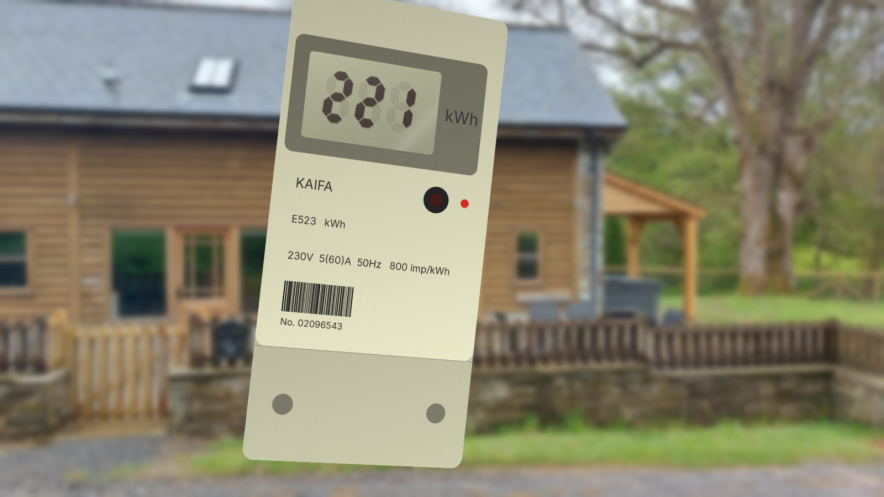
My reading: 221 (kWh)
